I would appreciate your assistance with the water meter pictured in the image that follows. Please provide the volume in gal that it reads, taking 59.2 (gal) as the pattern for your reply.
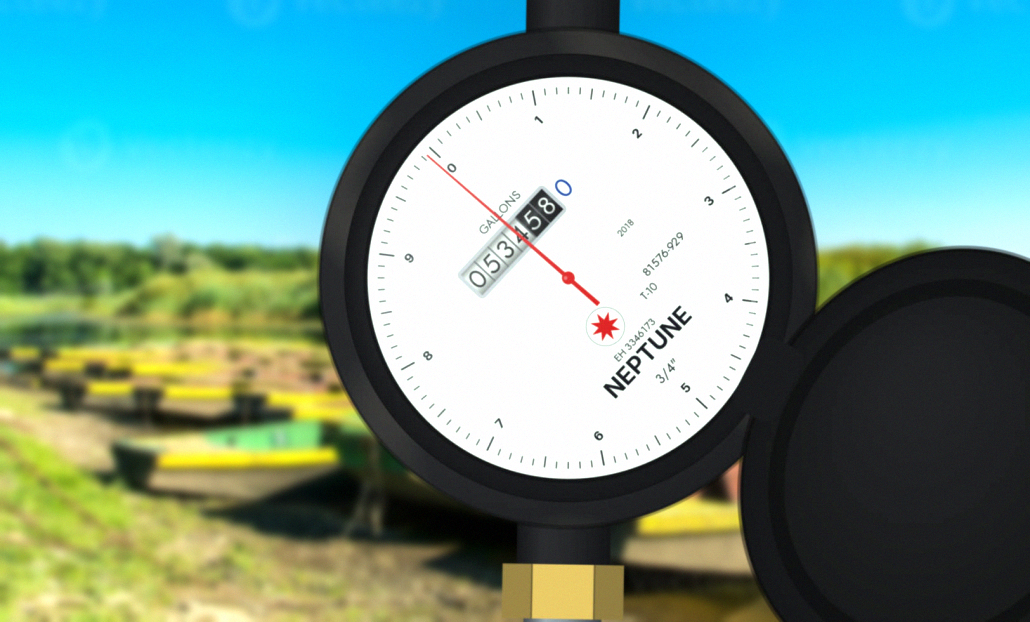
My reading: 534579.9 (gal)
